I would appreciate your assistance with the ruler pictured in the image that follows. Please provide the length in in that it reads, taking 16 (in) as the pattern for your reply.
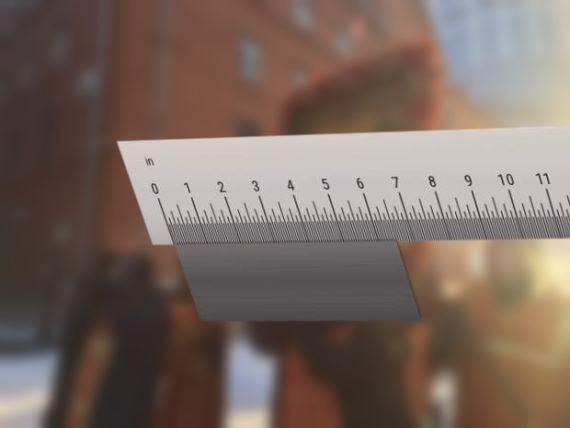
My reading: 6.5 (in)
